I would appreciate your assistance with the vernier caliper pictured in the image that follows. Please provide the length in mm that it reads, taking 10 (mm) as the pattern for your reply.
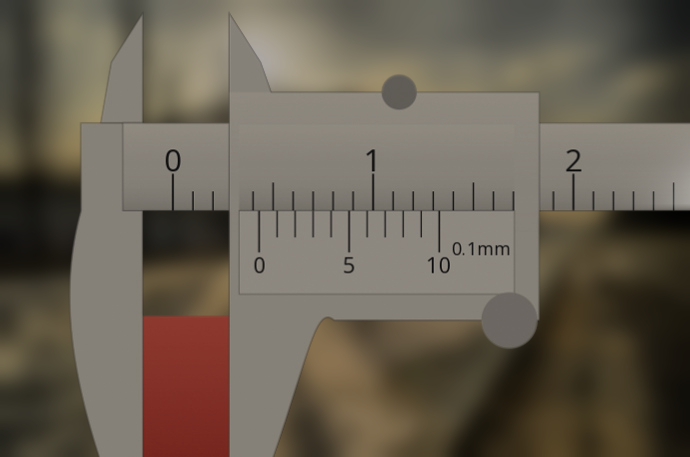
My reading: 4.3 (mm)
